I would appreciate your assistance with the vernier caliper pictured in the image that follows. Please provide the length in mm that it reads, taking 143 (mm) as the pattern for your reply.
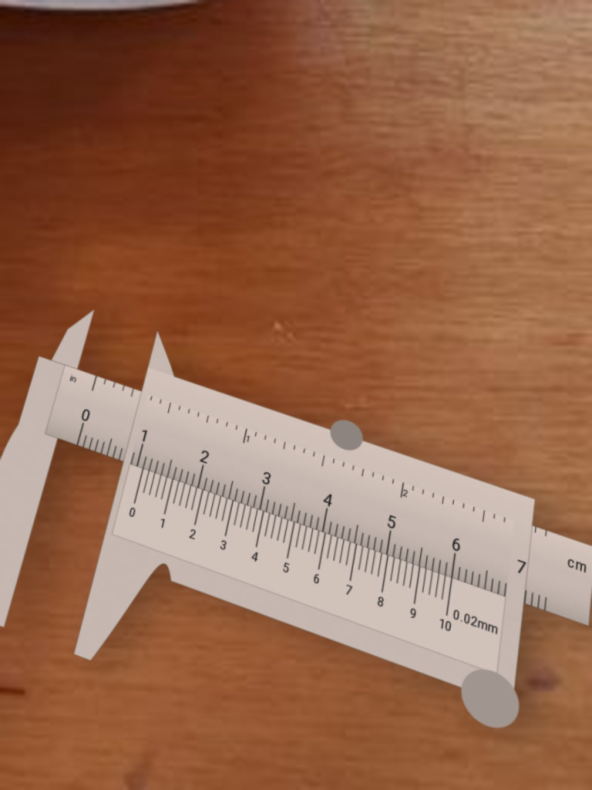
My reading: 11.0 (mm)
